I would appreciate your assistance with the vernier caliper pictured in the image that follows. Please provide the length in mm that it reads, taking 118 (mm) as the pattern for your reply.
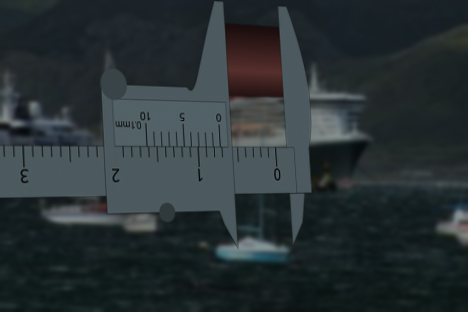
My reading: 7.2 (mm)
